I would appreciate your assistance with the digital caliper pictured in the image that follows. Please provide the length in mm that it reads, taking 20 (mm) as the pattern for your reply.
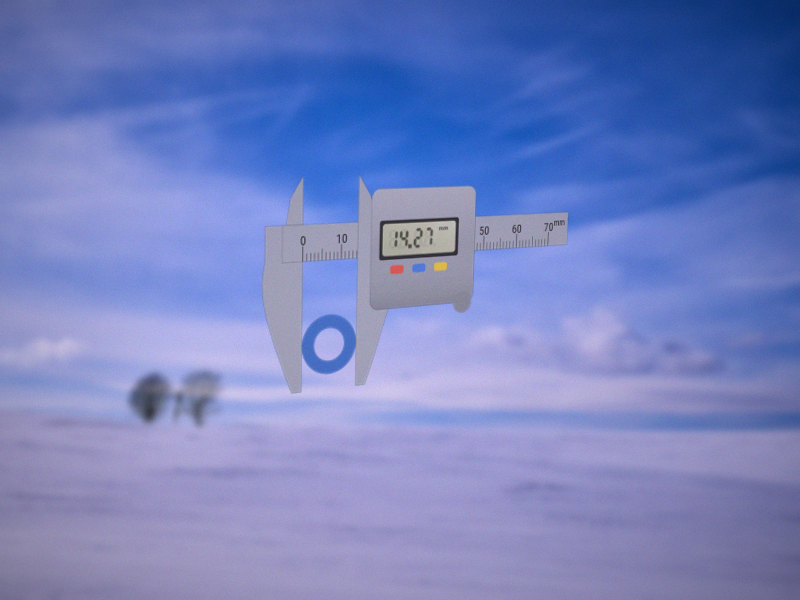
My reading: 14.27 (mm)
